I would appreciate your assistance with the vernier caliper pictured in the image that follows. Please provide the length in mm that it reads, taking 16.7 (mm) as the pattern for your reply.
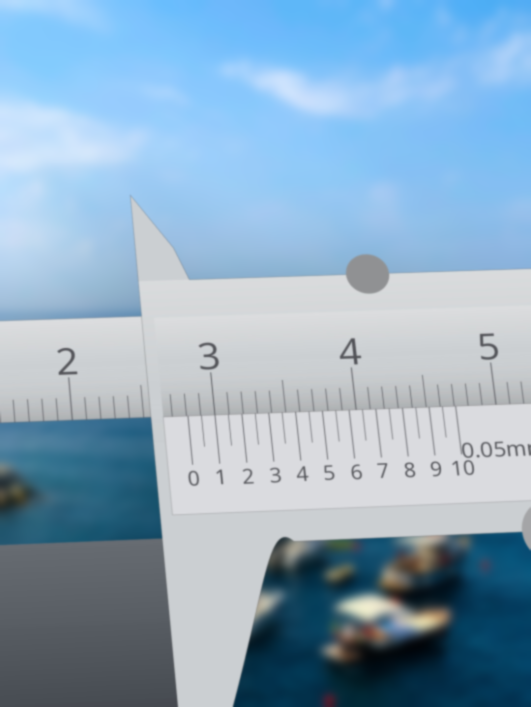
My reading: 28.1 (mm)
